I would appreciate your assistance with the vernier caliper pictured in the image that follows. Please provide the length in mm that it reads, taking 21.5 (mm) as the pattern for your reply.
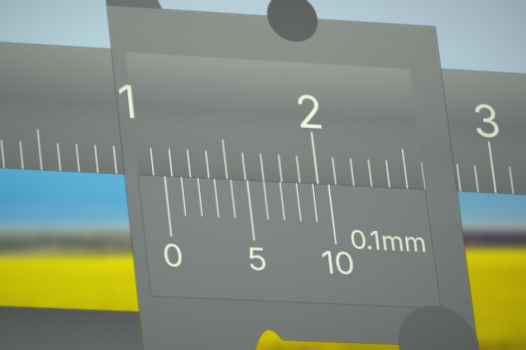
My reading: 11.6 (mm)
